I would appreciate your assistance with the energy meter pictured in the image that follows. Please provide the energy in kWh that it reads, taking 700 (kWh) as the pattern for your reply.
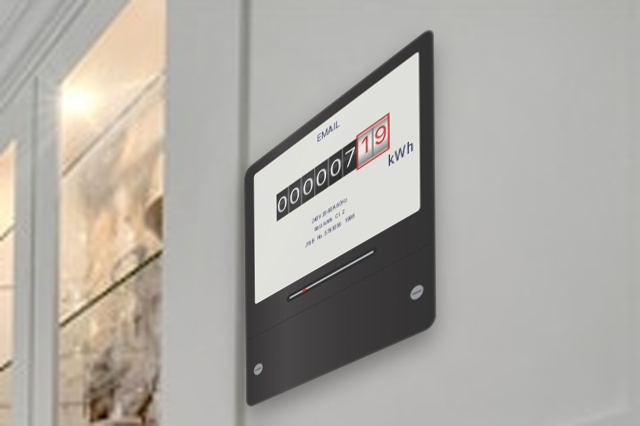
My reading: 7.19 (kWh)
